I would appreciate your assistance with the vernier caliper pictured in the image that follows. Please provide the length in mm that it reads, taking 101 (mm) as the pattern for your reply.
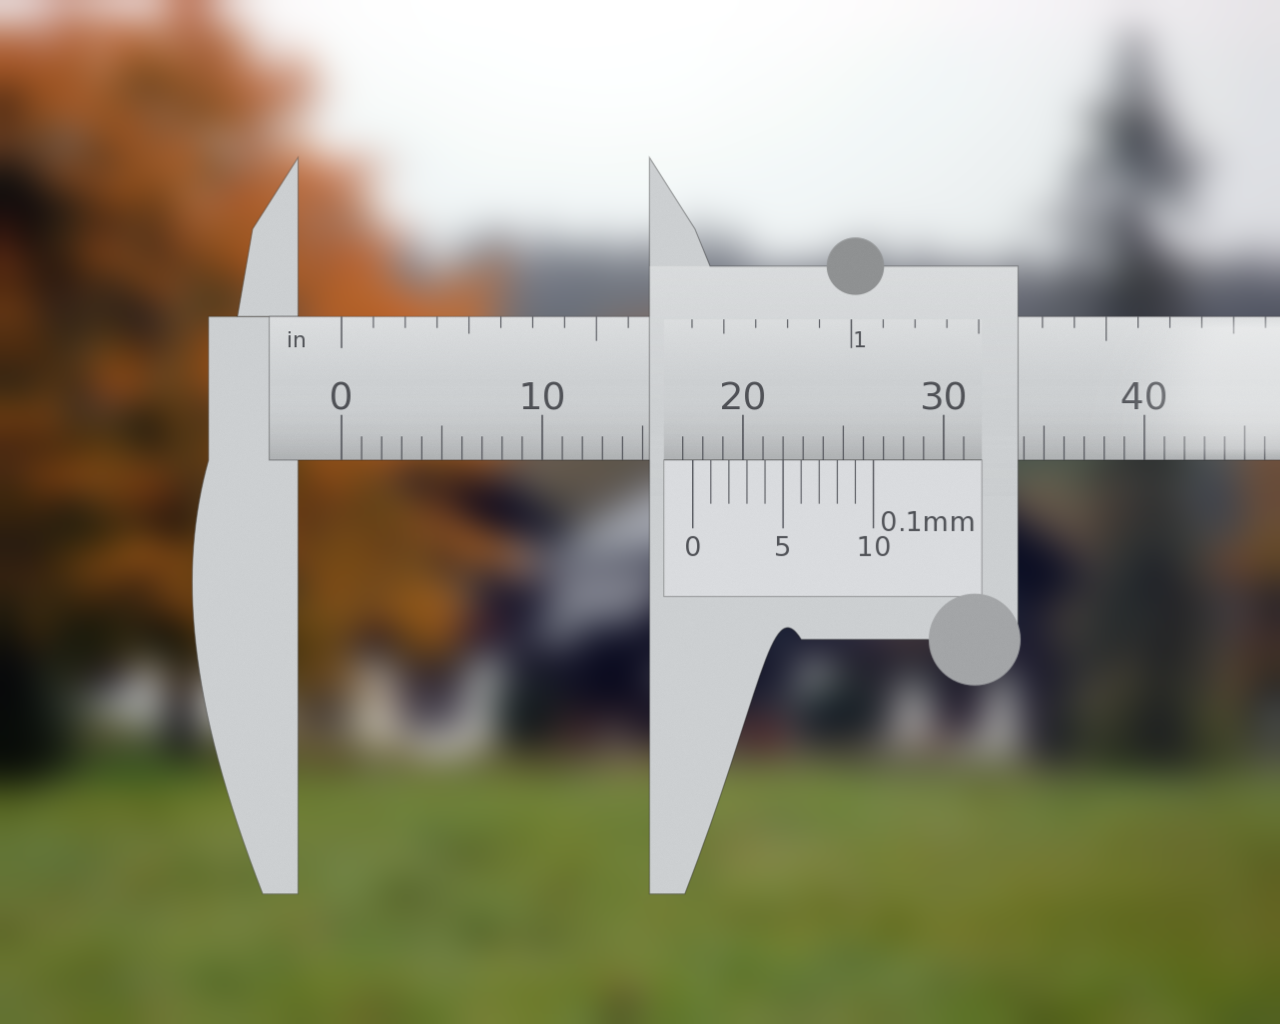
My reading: 17.5 (mm)
